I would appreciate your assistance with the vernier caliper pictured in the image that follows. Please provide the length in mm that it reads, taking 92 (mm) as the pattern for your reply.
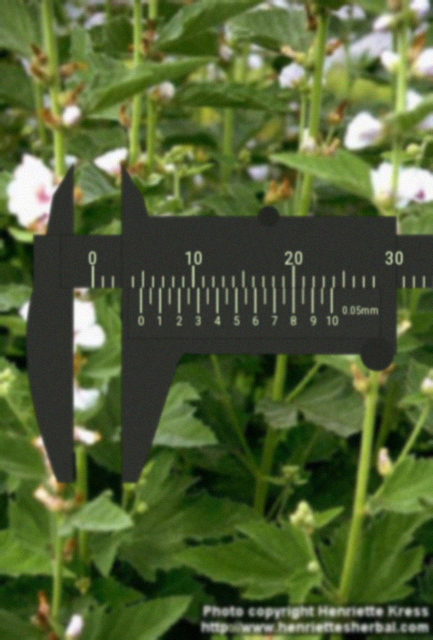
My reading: 4.8 (mm)
